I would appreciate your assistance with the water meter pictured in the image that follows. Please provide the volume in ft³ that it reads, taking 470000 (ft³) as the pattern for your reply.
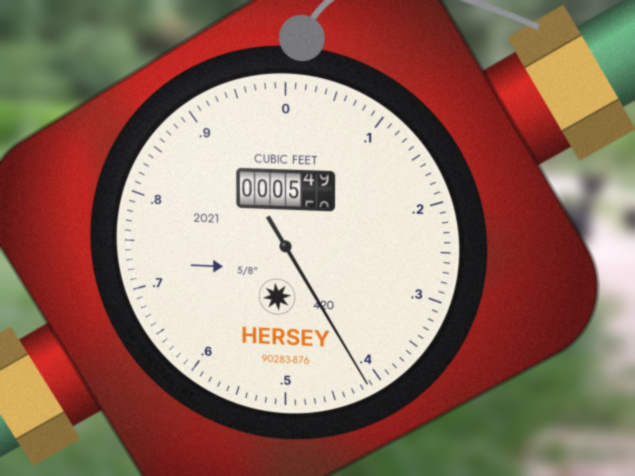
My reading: 549.41 (ft³)
